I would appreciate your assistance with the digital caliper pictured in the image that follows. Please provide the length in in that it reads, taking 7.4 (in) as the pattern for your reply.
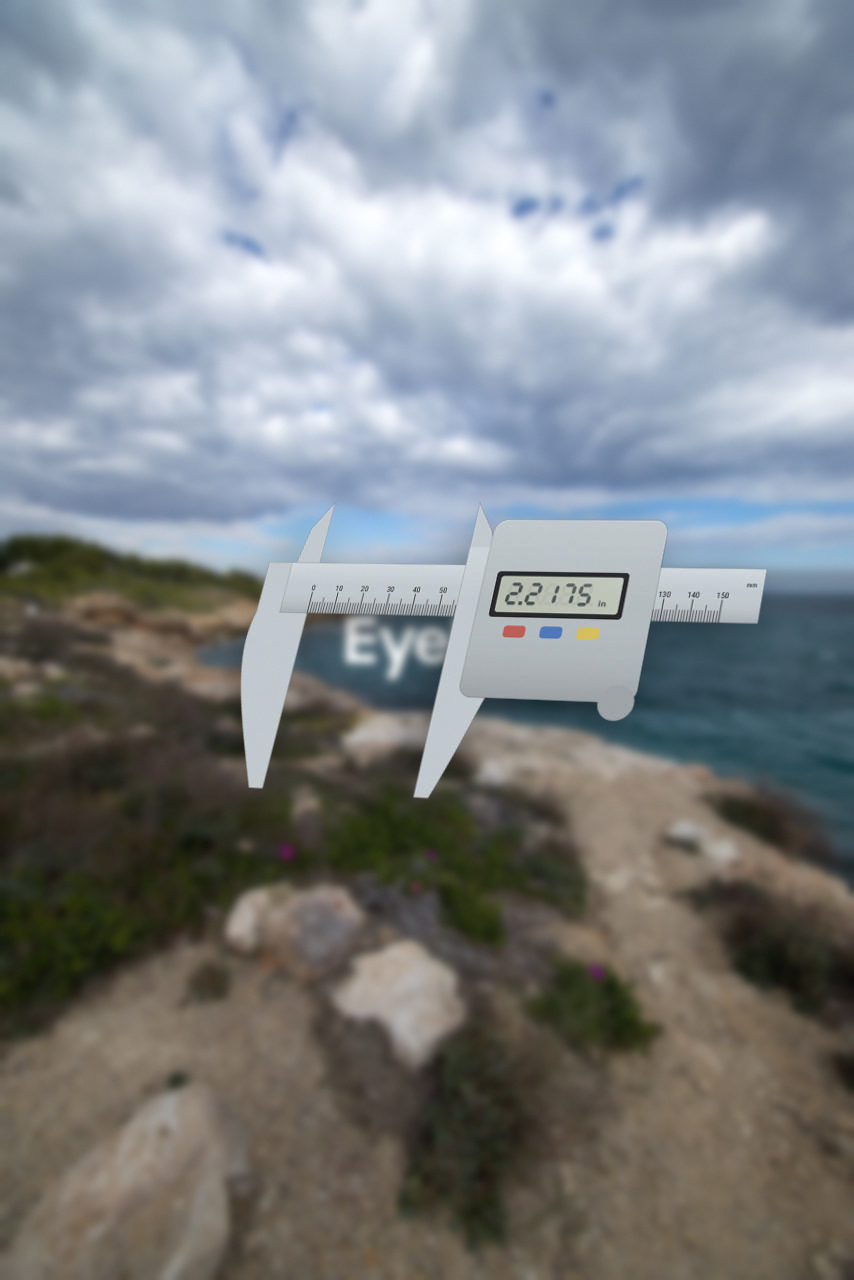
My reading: 2.2175 (in)
